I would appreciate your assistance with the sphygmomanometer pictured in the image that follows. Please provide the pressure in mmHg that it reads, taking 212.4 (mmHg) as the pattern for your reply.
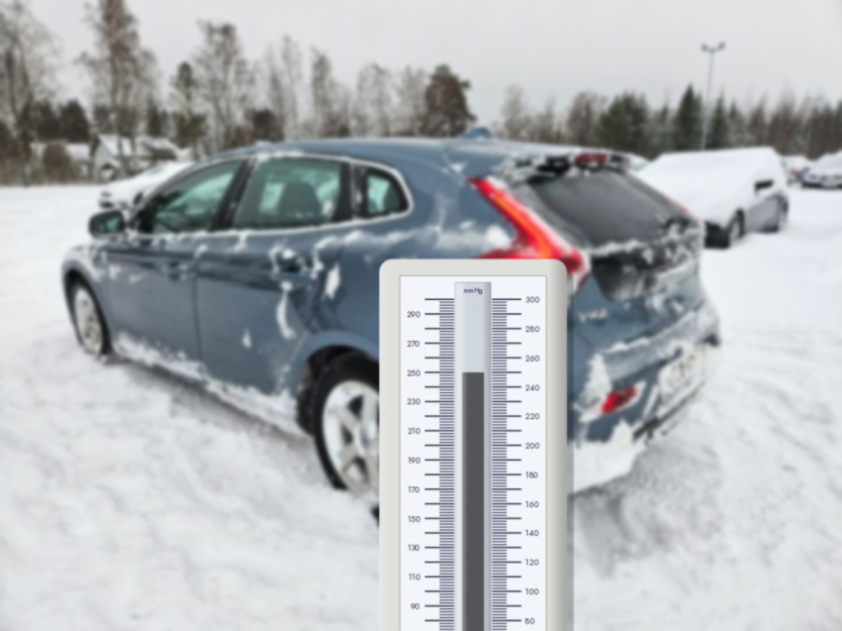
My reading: 250 (mmHg)
